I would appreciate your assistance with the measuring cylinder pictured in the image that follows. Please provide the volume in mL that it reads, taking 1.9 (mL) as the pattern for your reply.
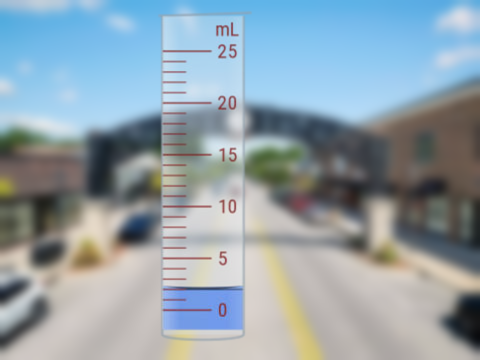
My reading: 2 (mL)
